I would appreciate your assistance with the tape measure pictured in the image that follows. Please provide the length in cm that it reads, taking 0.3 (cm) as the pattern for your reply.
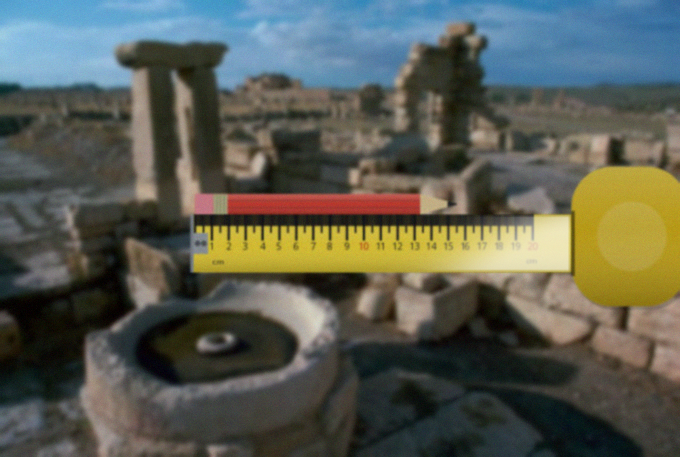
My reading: 15.5 (cm)
